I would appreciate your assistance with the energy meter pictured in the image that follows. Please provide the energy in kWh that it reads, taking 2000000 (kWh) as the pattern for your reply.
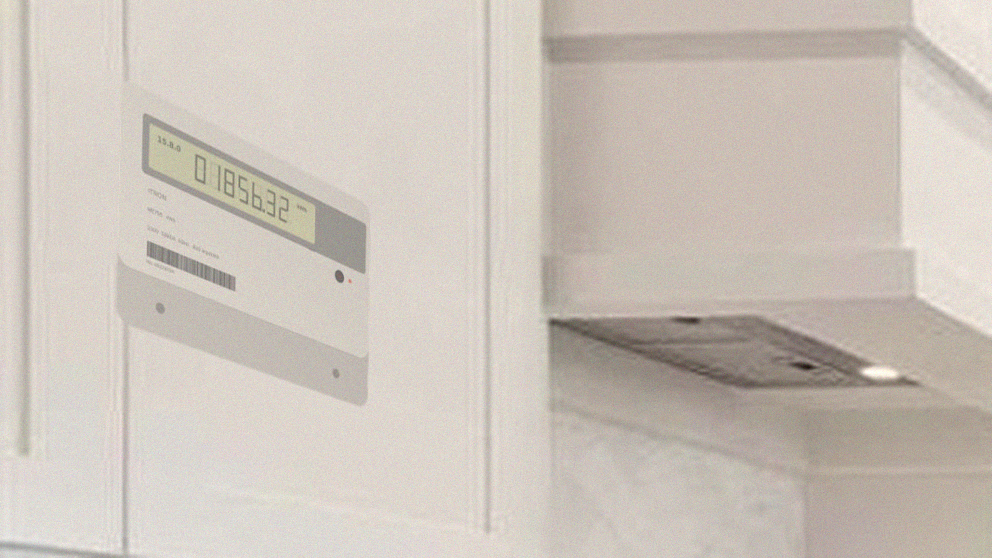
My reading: 1856.32 (kWh)
